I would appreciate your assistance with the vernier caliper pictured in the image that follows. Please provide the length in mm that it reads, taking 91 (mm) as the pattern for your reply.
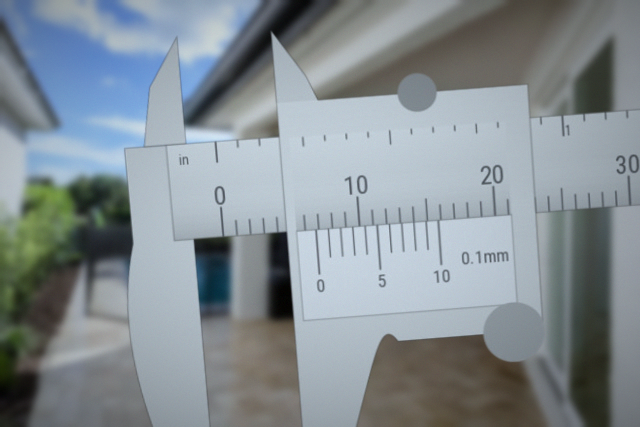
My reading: 6.8 (mm)
